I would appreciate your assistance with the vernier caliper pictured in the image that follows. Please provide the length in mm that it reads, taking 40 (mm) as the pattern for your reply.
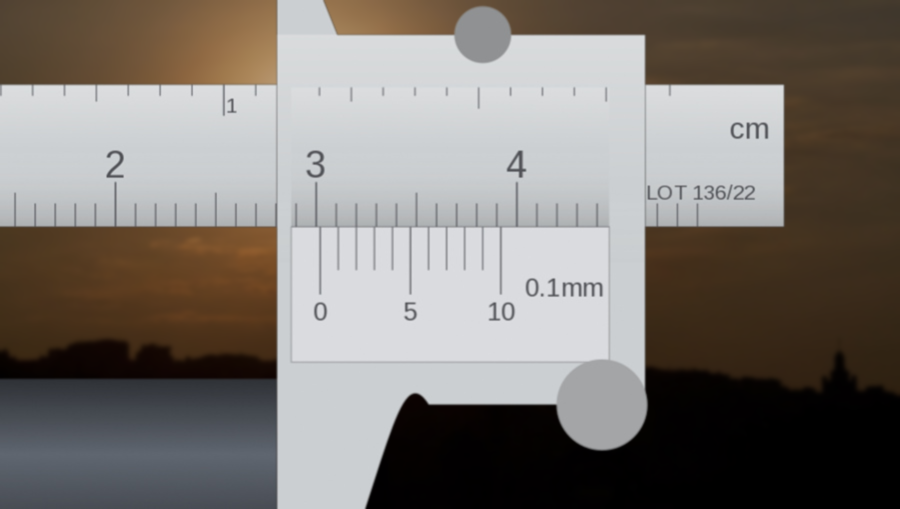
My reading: 30.2 (mm)
